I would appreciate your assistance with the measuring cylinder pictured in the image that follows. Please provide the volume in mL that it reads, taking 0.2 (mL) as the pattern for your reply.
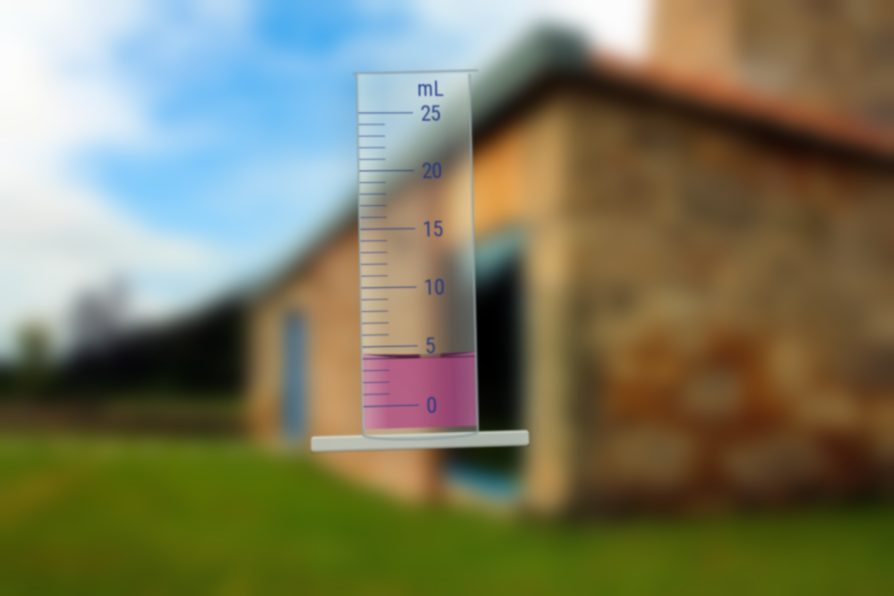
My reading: 4 (mL)
